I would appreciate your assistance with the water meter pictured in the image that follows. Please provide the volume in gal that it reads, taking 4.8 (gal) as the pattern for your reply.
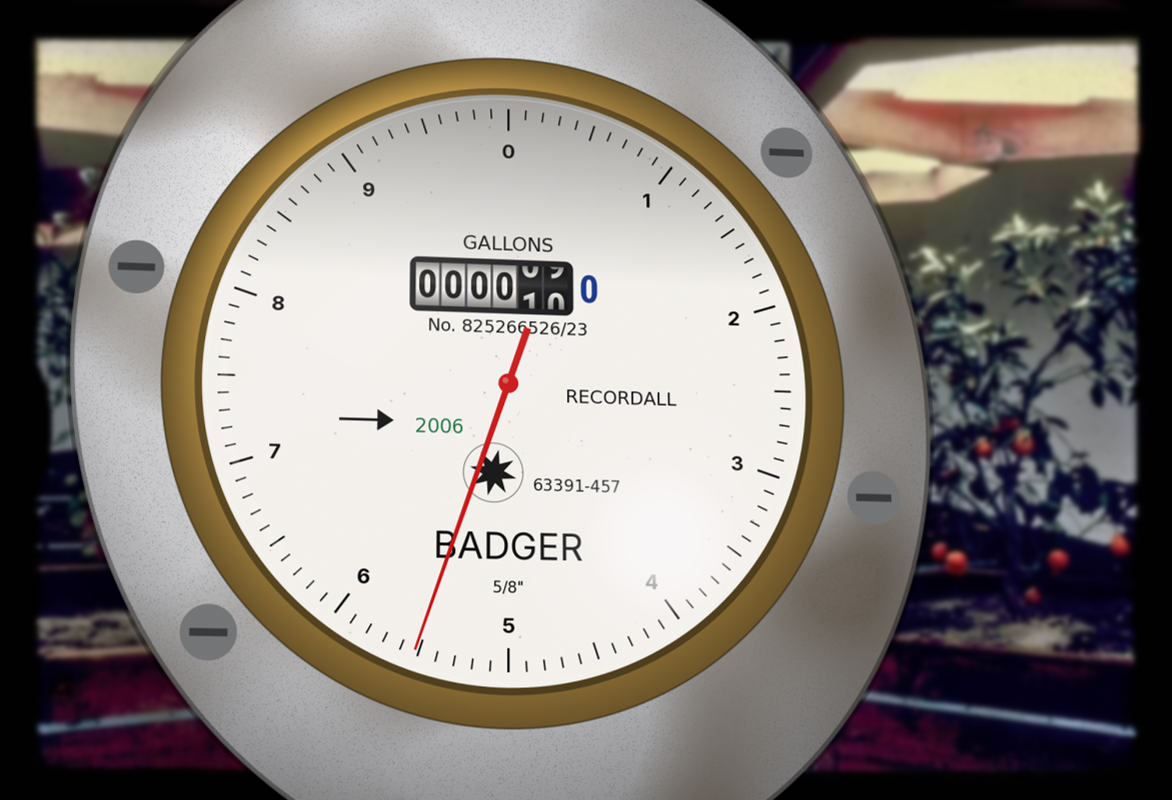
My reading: 95.5 (gal)
